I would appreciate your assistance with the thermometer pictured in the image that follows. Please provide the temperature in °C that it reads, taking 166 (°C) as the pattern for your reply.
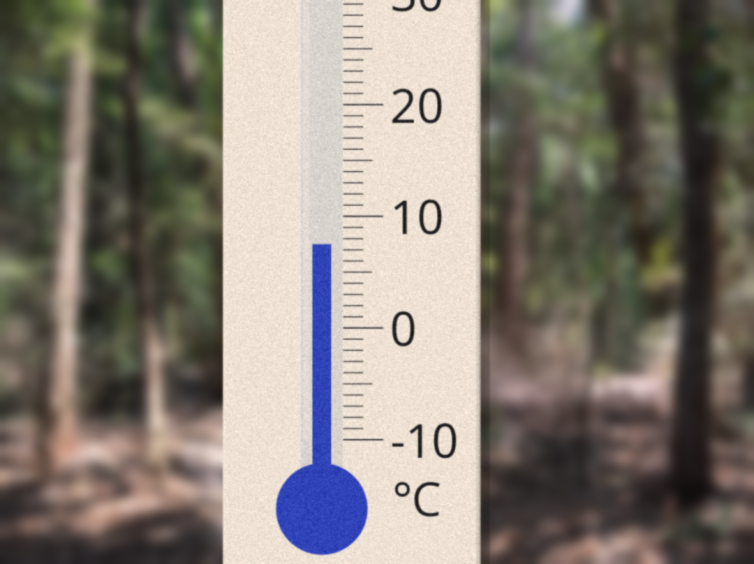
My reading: 7.5 (°C)
